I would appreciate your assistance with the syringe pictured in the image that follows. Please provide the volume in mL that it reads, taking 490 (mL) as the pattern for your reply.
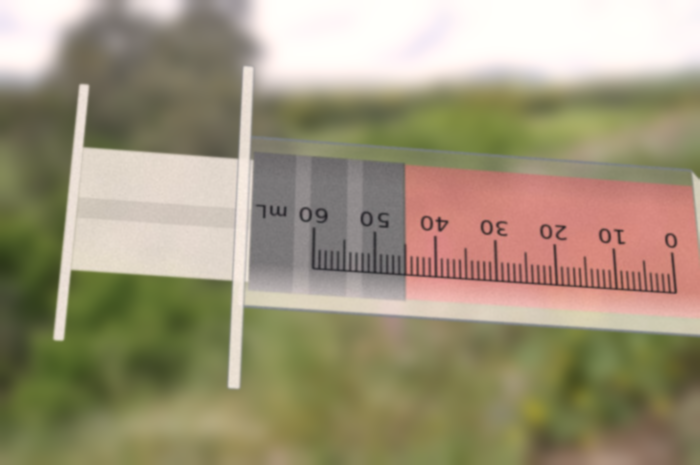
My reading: 45 (mL)
